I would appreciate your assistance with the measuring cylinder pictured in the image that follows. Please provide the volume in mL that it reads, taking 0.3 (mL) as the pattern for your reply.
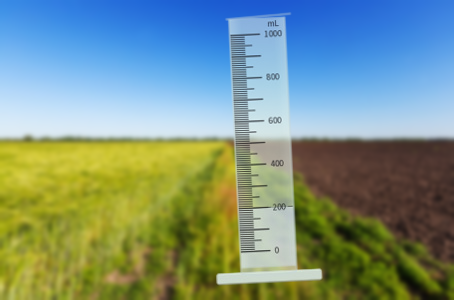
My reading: 200 (mL)
